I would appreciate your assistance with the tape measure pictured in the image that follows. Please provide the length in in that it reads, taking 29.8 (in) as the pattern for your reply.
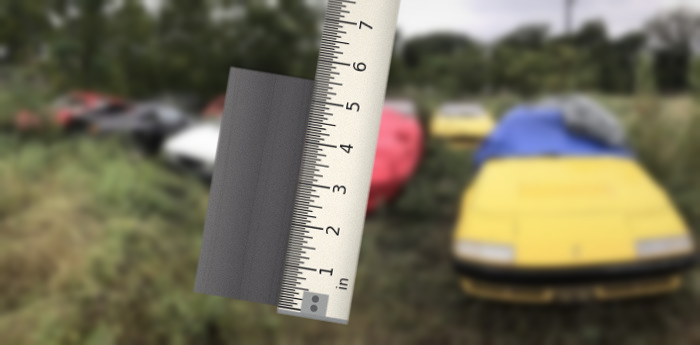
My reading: 5.5 (in)
